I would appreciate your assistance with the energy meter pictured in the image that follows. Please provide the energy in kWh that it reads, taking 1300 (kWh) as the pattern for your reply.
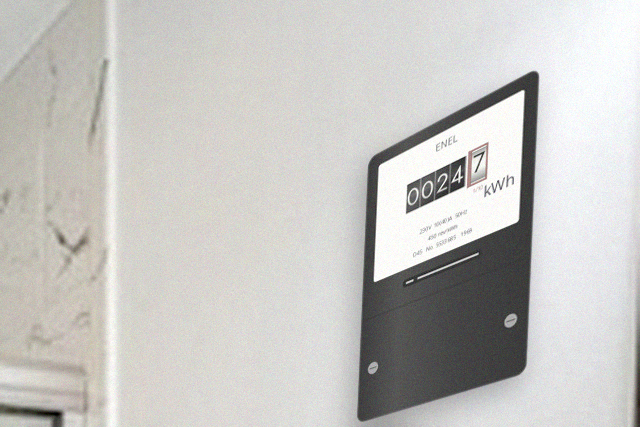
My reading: 24.7 (kWh)
